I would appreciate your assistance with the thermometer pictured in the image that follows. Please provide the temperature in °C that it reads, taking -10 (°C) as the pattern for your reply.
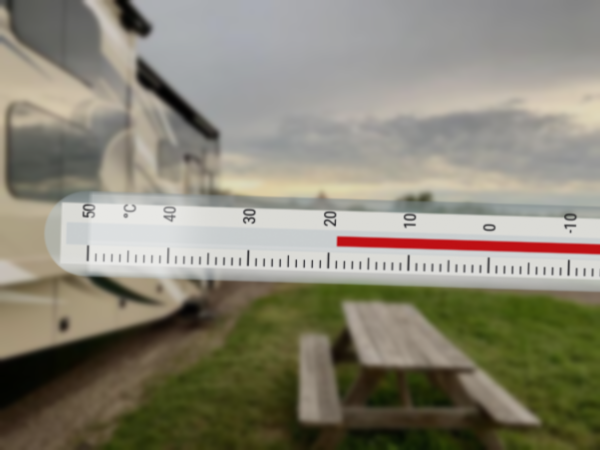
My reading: 19 (°C)
